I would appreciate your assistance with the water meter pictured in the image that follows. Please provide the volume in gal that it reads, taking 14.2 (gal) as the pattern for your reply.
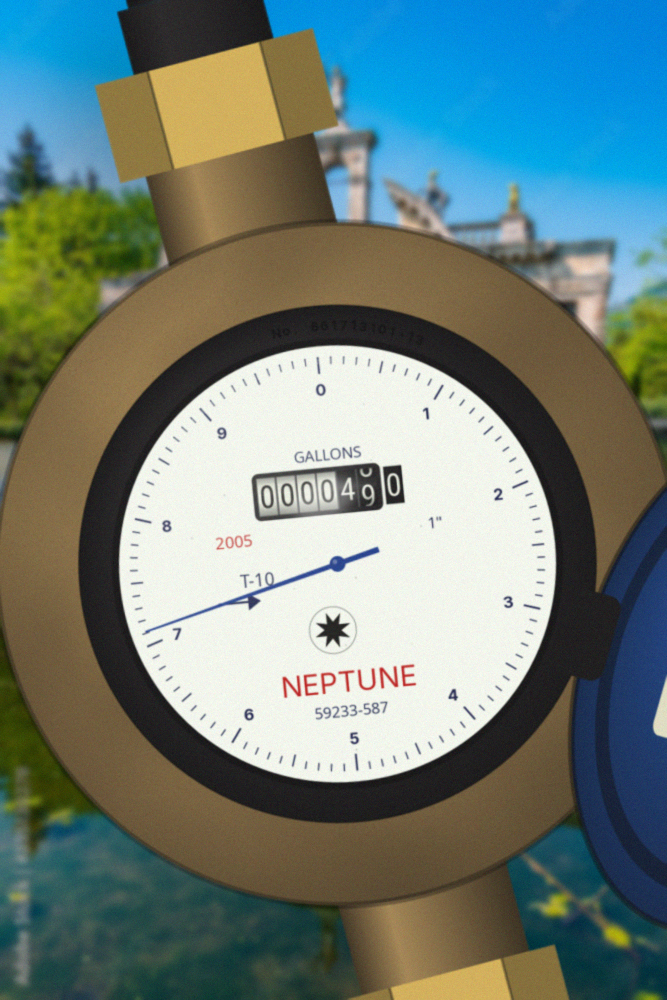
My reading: 487.1 (gal)
